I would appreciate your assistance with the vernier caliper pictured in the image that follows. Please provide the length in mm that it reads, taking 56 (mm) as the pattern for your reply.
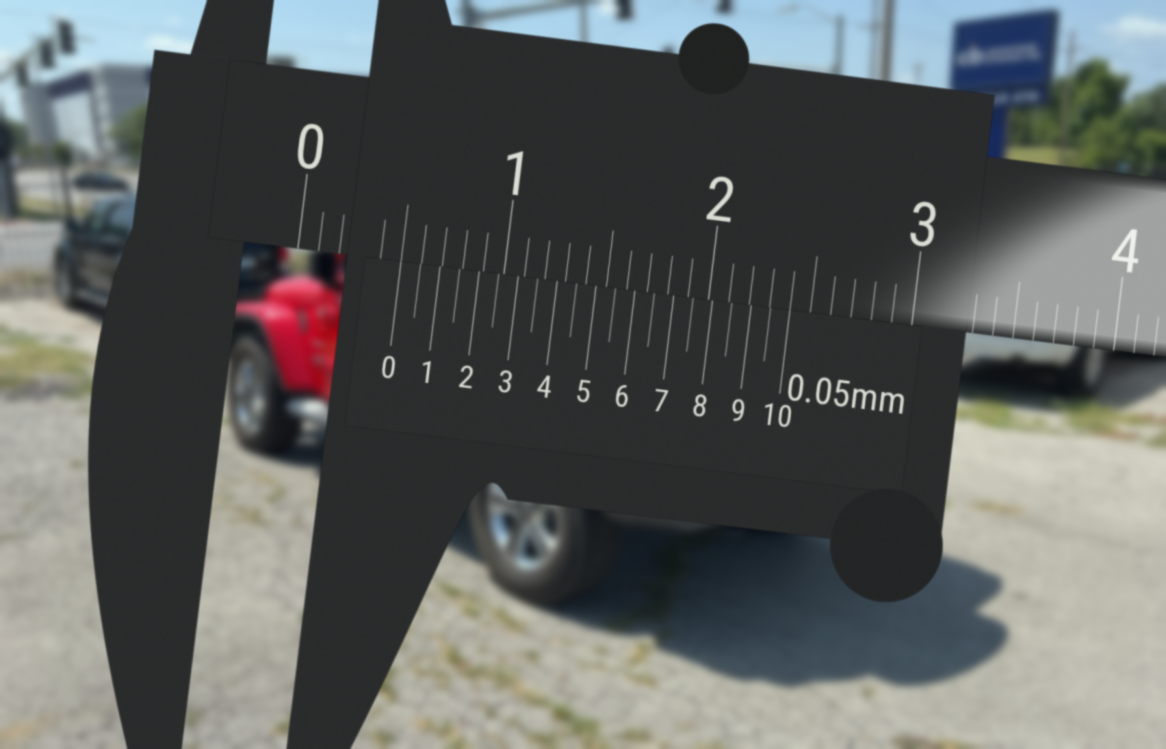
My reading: 5.0 (mm)
